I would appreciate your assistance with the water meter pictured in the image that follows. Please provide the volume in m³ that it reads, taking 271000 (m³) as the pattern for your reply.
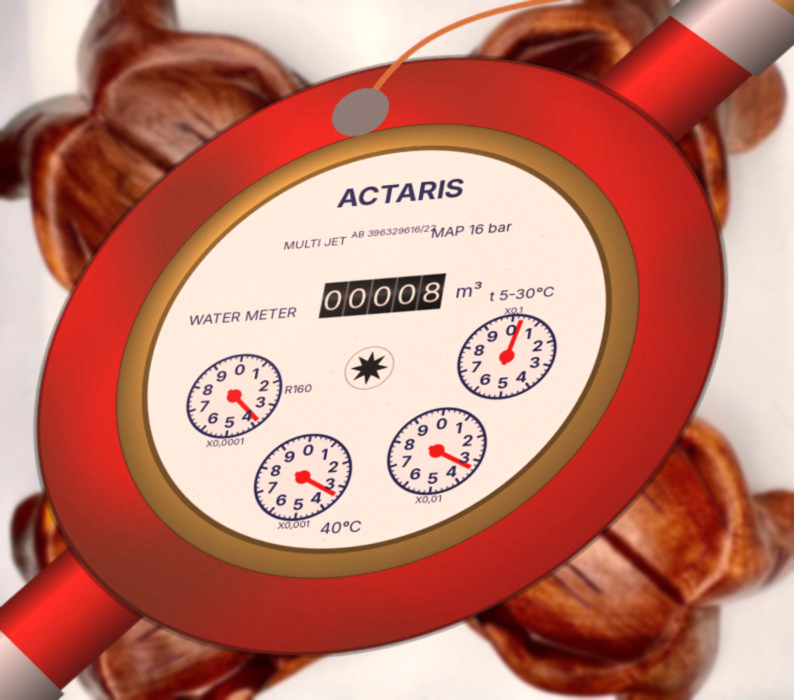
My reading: 8.0333 (m³)
